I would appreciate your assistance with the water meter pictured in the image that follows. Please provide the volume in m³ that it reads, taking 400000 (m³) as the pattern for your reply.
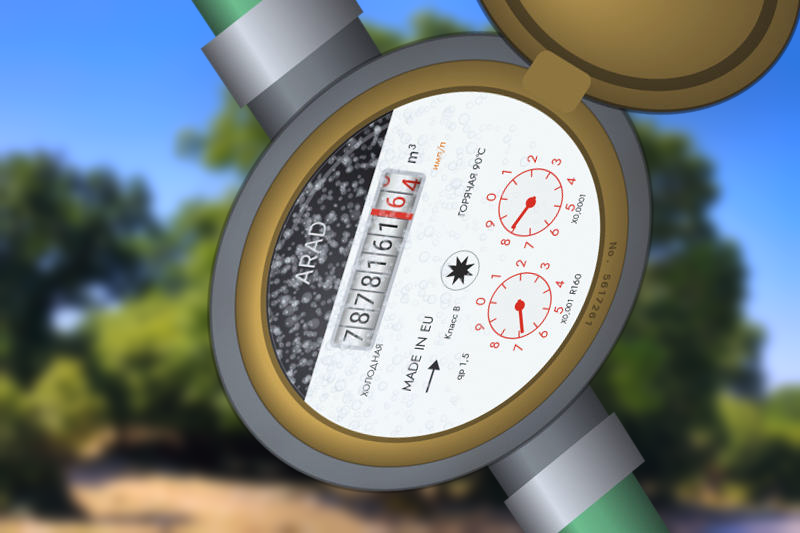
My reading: 7878161.6368 (m³)
